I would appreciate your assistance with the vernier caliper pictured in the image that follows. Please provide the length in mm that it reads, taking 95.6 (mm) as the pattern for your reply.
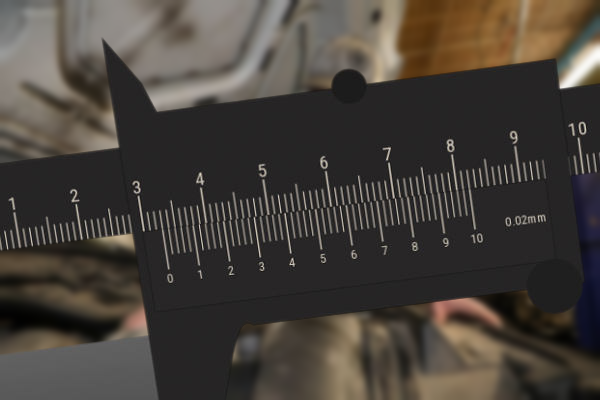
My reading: 33.0 (mm)
